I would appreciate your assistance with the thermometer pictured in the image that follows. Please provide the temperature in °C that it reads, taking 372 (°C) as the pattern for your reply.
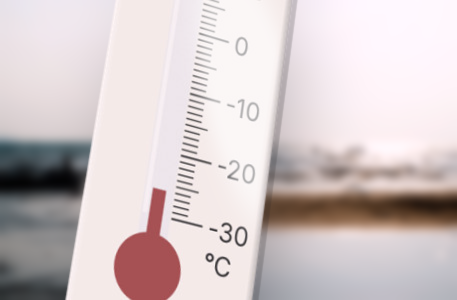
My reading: -26 (°C)
